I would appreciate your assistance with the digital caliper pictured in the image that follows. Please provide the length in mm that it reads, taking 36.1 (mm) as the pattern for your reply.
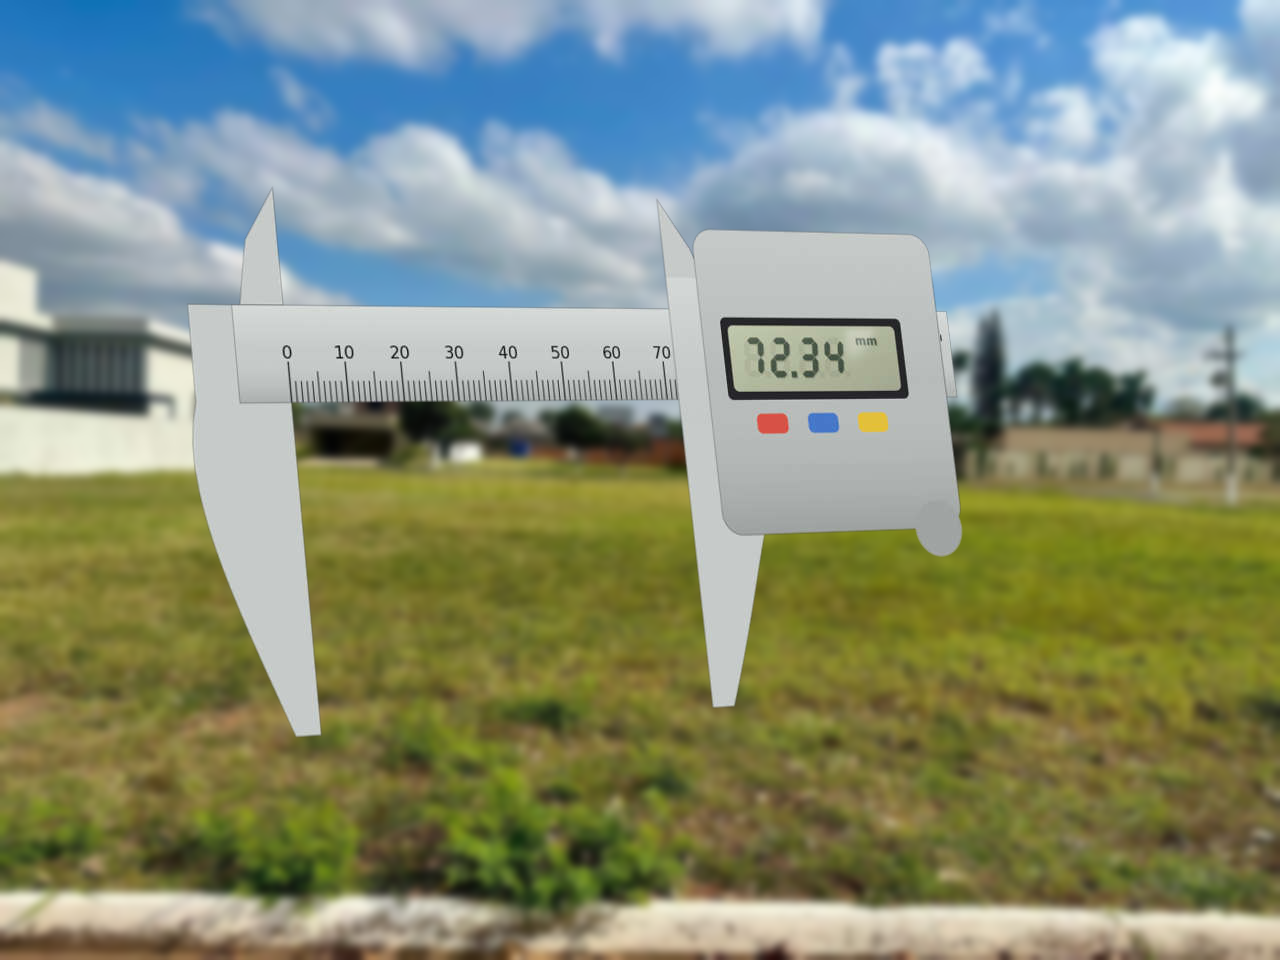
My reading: 72.34 (mm)
